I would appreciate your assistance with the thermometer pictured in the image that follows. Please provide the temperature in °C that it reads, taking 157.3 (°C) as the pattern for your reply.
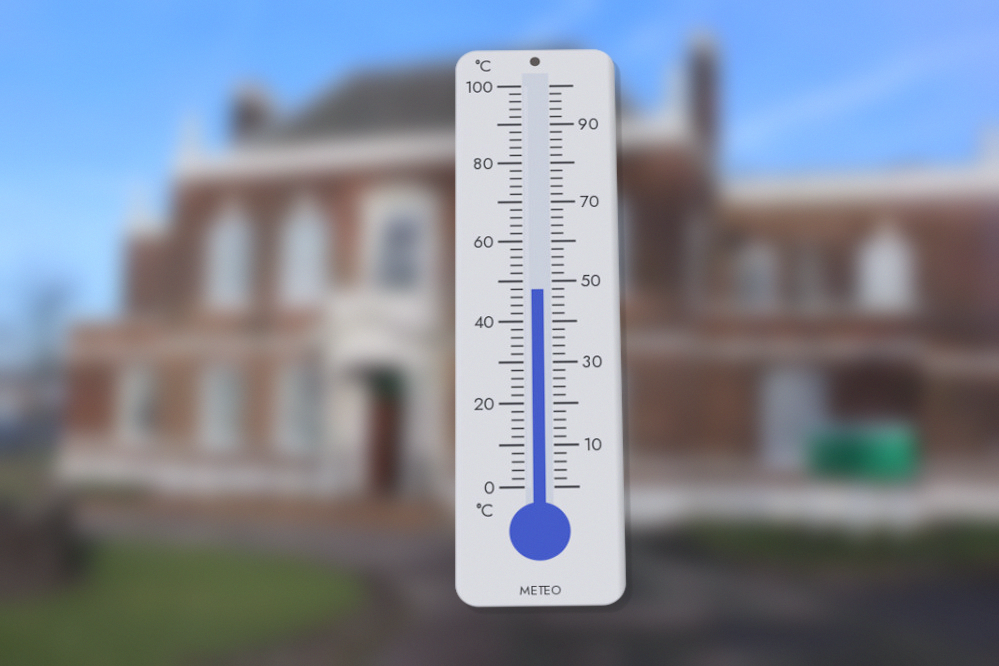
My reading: 48 (°C)
